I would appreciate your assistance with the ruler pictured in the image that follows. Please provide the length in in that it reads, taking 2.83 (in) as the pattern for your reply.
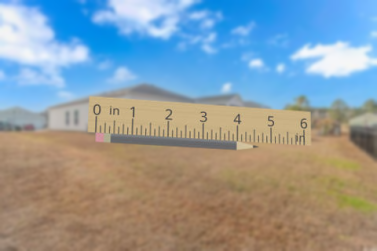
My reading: 4.625 (in)
